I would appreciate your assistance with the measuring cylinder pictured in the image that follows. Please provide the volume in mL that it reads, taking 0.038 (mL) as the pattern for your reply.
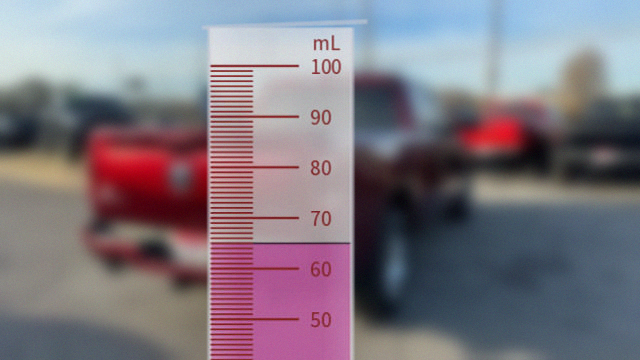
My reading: 65 (mL)
